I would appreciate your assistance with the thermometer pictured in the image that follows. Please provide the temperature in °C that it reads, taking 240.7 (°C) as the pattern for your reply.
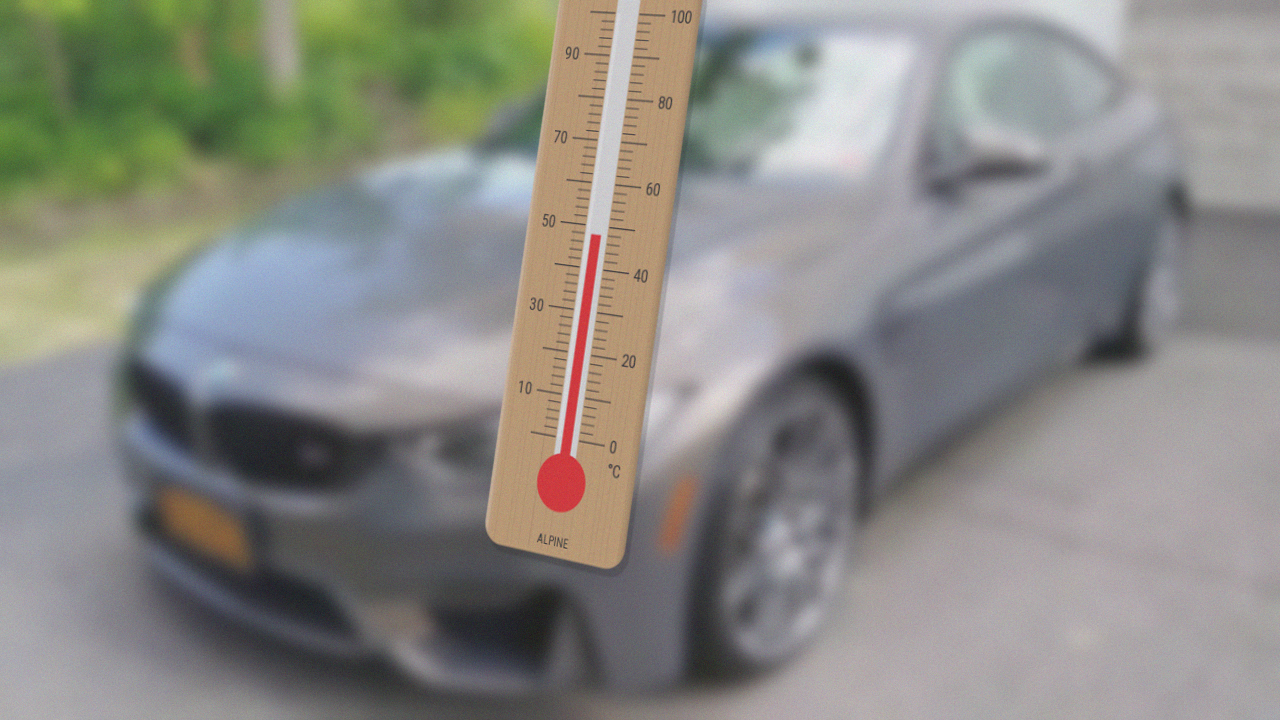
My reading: 48 (°C)
